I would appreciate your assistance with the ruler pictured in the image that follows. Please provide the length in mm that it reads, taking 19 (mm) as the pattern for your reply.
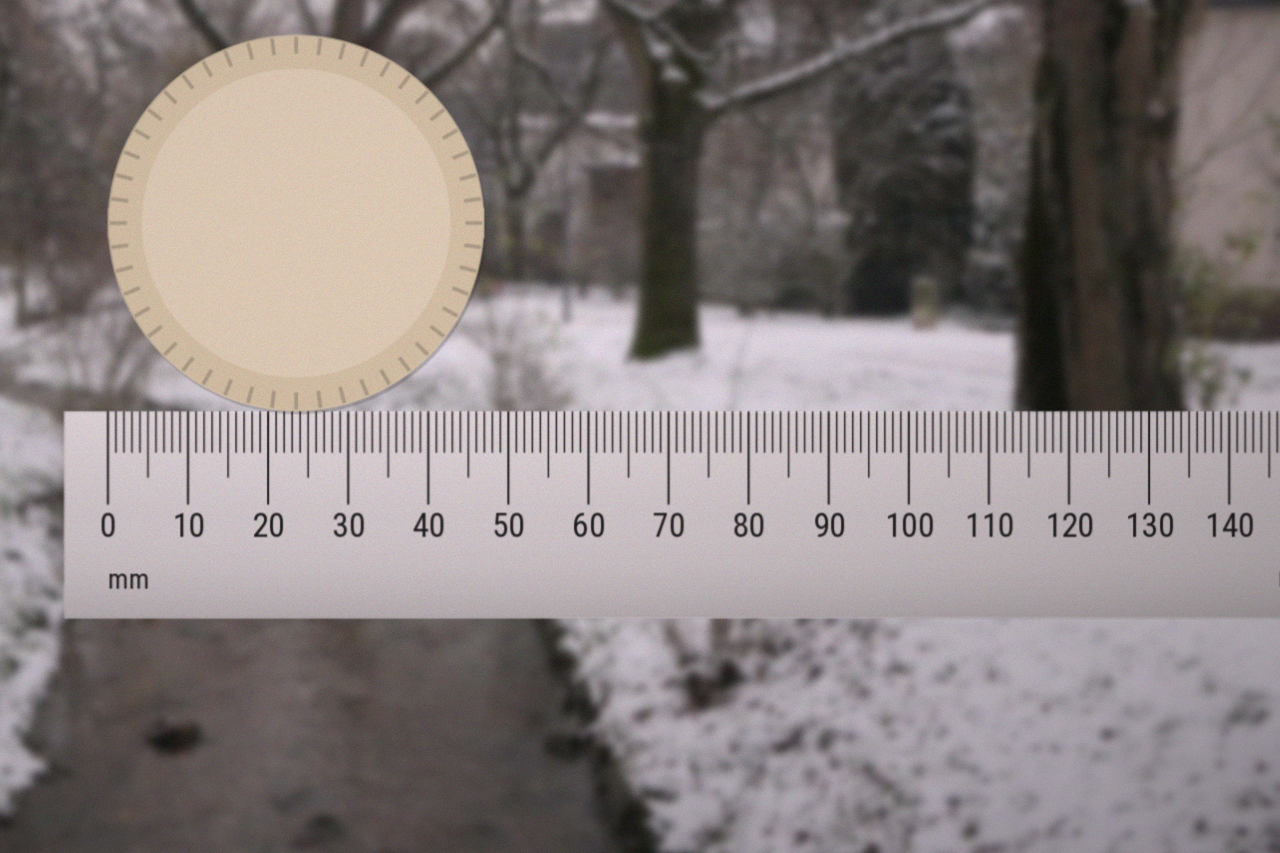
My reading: 47 (mm)
